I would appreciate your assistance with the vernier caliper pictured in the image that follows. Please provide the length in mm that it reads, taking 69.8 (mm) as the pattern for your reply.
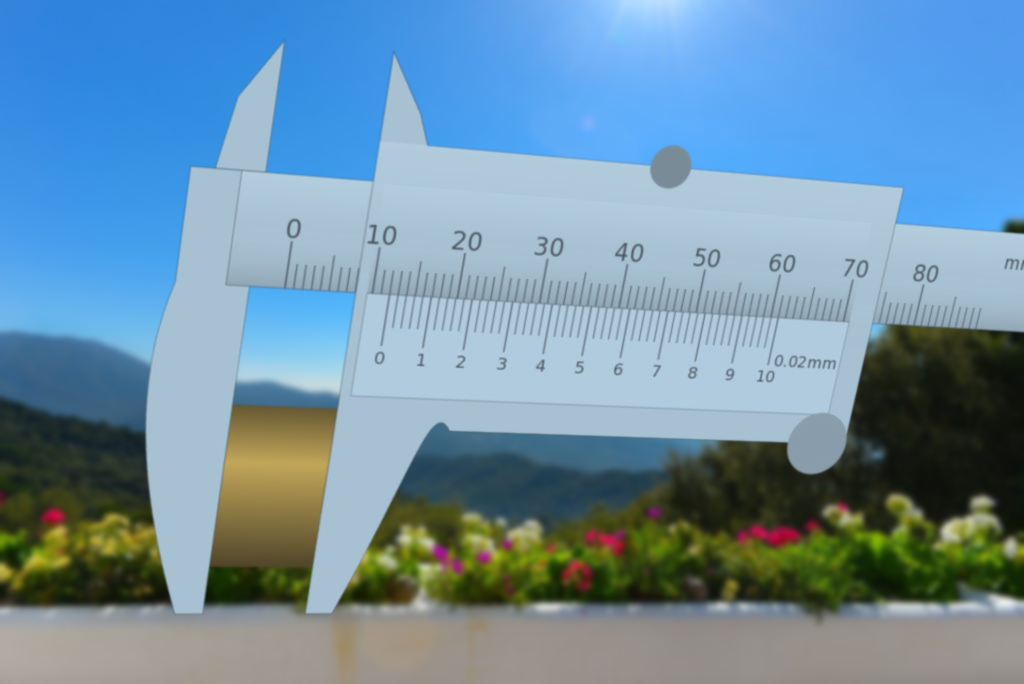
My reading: 12.0 (mm)
